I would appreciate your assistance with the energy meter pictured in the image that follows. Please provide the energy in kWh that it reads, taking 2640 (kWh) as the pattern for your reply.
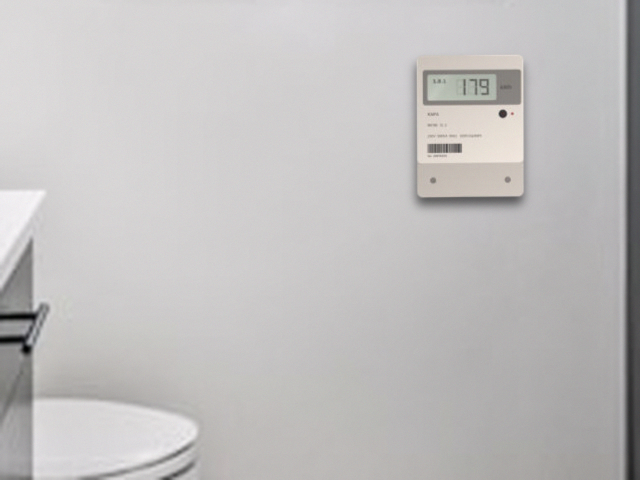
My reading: 179 (kWh)
